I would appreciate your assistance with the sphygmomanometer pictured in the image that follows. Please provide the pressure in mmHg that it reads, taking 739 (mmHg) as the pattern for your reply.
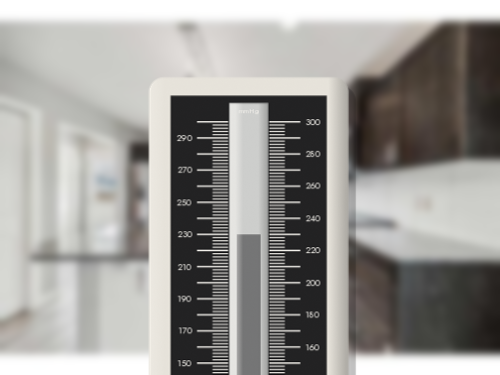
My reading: 230 (mmHg)
